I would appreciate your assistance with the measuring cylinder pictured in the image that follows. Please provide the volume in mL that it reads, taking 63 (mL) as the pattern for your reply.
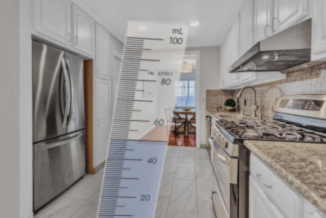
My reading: 50 (mL)
